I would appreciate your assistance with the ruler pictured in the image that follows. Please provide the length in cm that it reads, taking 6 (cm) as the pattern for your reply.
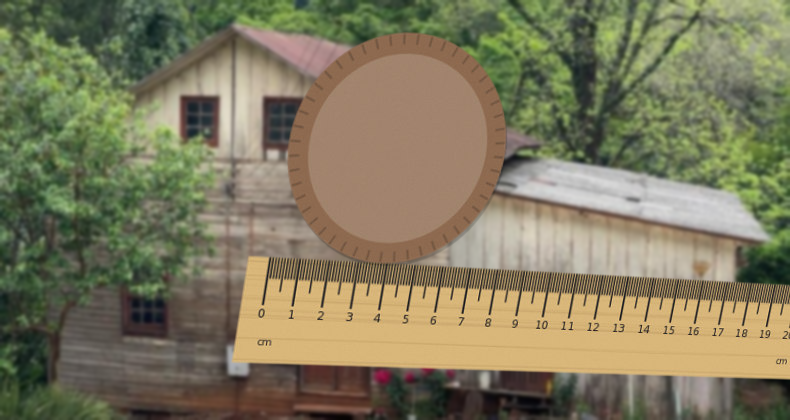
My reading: 7.5 (cm)
